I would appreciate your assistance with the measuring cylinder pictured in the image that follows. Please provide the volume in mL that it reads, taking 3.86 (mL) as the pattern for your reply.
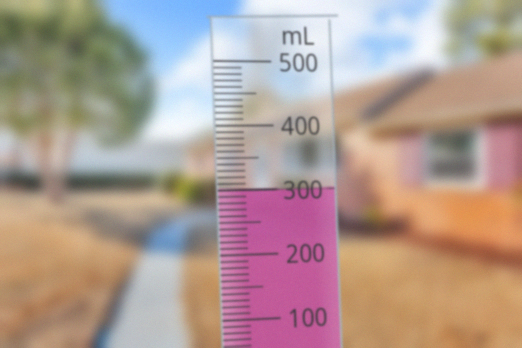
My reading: 300 (mL)
